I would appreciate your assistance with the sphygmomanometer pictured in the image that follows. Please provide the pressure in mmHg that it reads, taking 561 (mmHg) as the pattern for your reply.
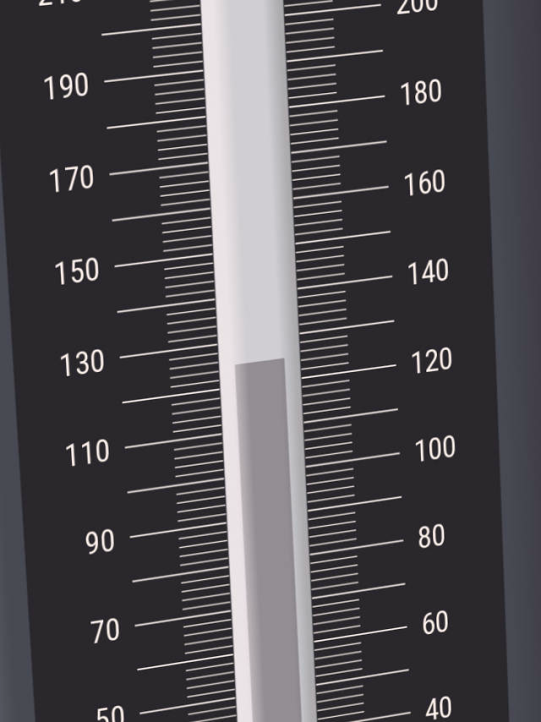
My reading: 125 (mmHg)
